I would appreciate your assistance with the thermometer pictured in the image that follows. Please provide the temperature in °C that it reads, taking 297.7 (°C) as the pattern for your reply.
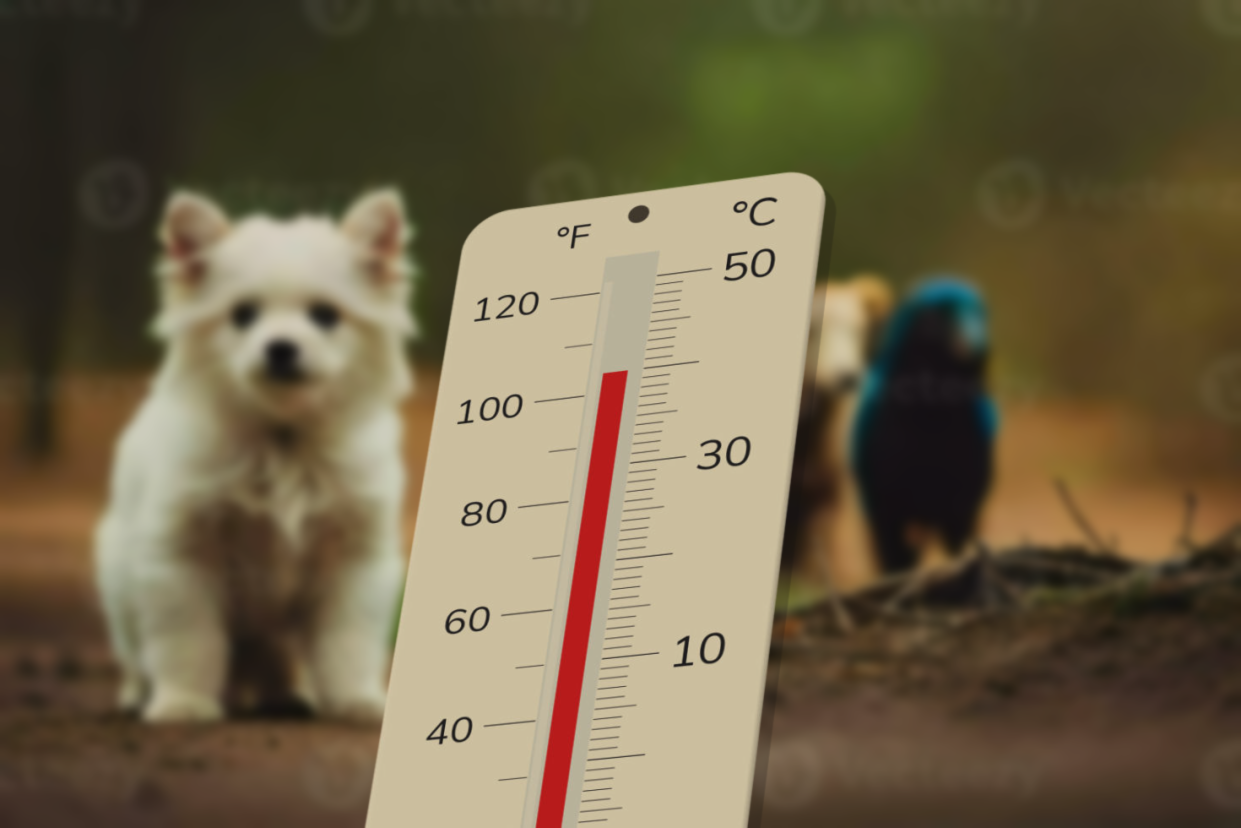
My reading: 40 (°C)
